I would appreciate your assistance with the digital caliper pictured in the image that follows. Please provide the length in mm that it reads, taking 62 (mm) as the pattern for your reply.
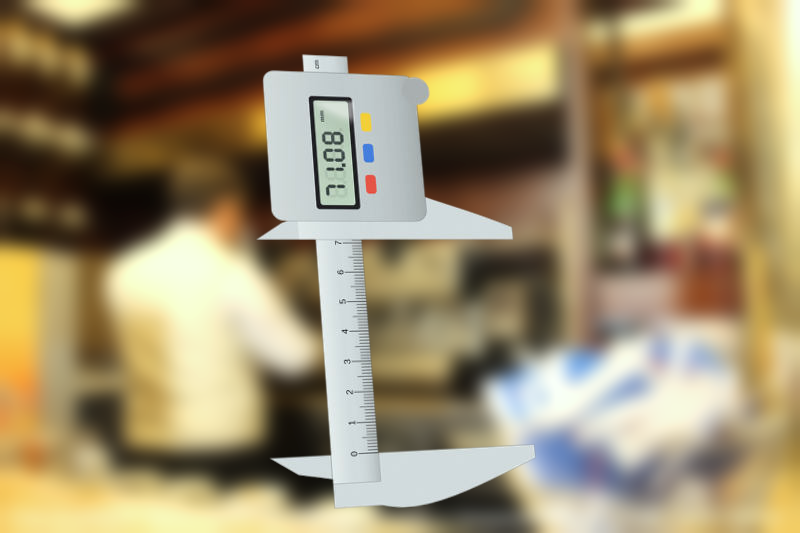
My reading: 71.08 (mm)
